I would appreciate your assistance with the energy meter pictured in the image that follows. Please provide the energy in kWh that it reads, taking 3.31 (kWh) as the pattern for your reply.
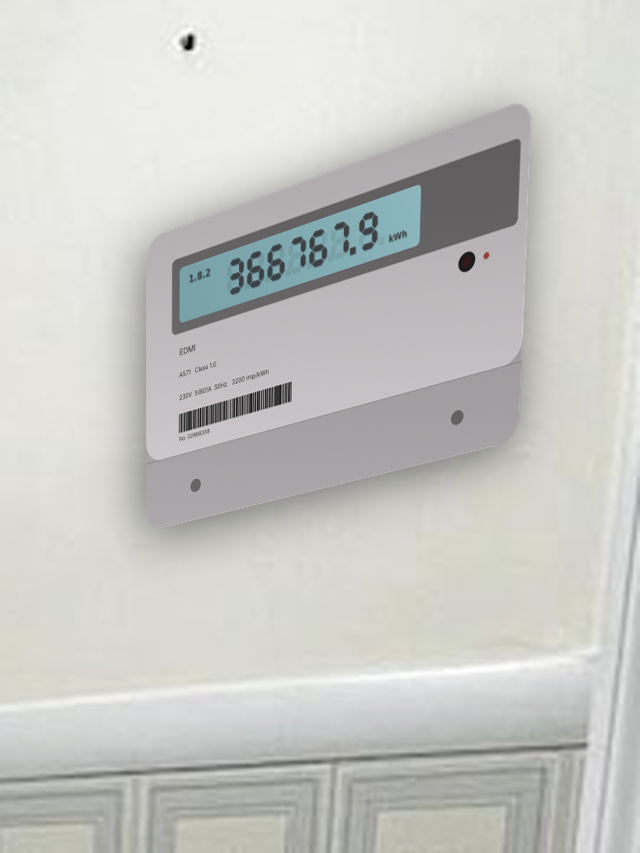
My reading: 366767.9 (kWh)
